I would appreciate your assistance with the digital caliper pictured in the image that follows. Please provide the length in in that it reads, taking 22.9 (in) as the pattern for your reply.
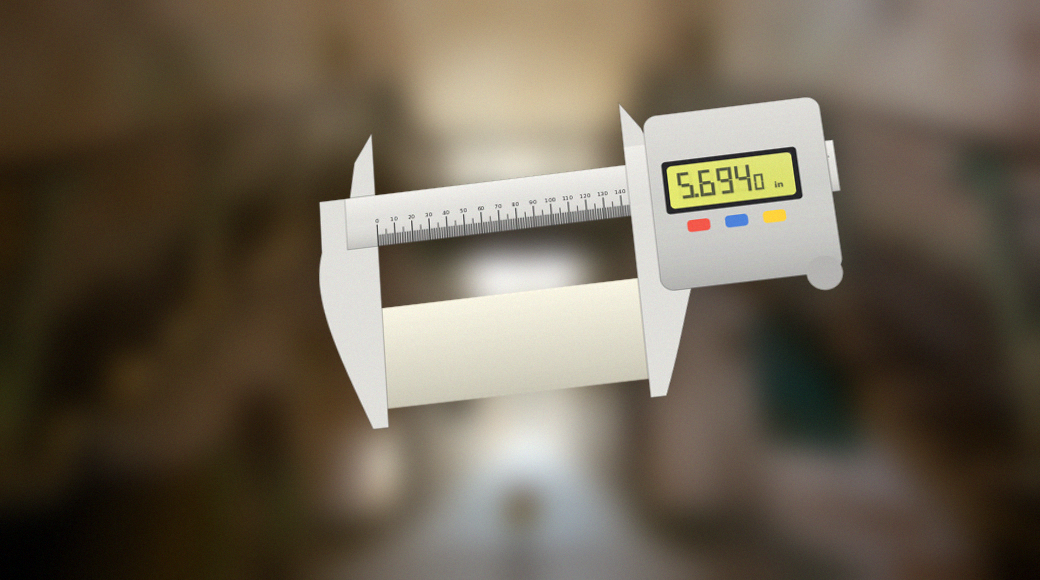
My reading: 5.6940 (in)
